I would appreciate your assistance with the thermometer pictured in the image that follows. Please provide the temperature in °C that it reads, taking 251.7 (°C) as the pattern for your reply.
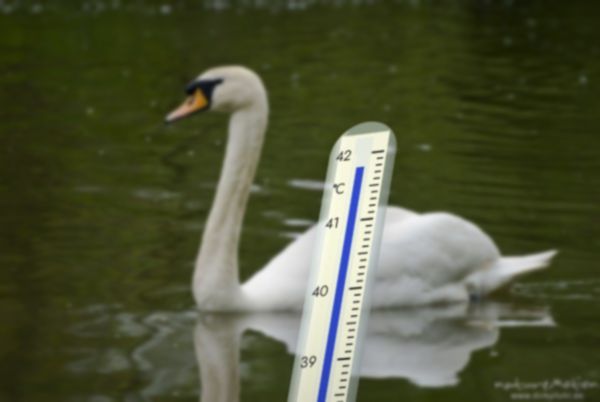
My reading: 41.8 (°C)
